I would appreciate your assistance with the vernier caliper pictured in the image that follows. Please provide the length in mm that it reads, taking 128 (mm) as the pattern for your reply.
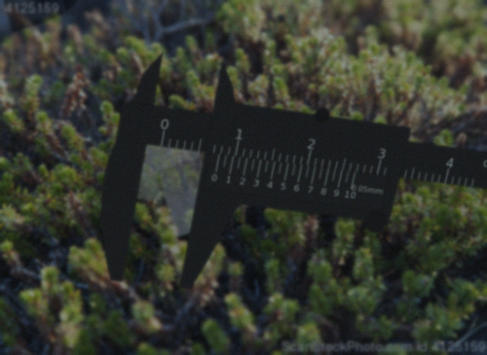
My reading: 7.8 (mm)
